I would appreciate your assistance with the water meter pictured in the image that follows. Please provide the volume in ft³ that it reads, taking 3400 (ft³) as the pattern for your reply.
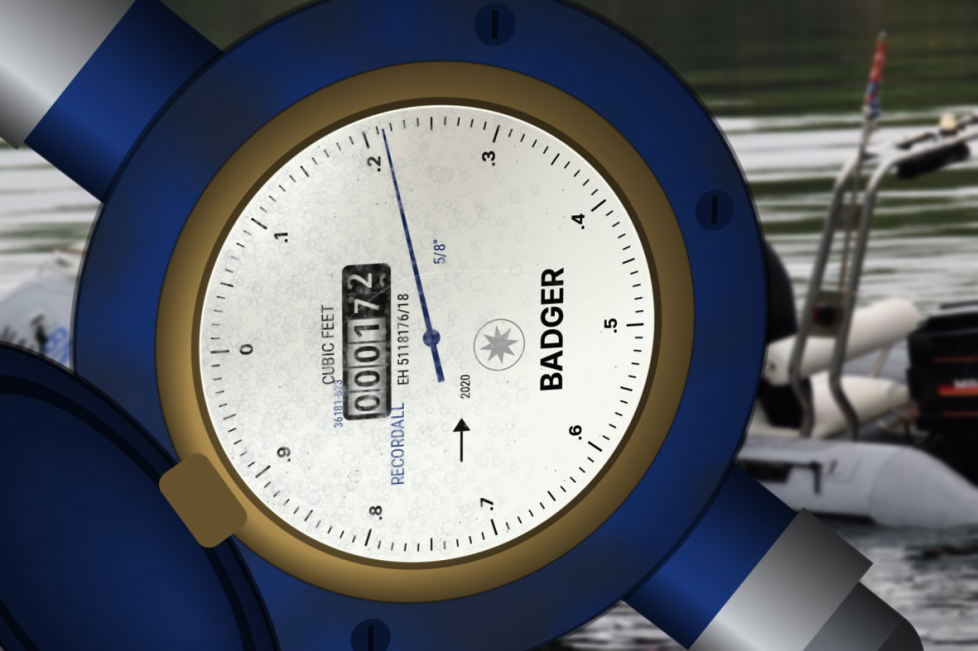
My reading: 172.21 (ft³)
